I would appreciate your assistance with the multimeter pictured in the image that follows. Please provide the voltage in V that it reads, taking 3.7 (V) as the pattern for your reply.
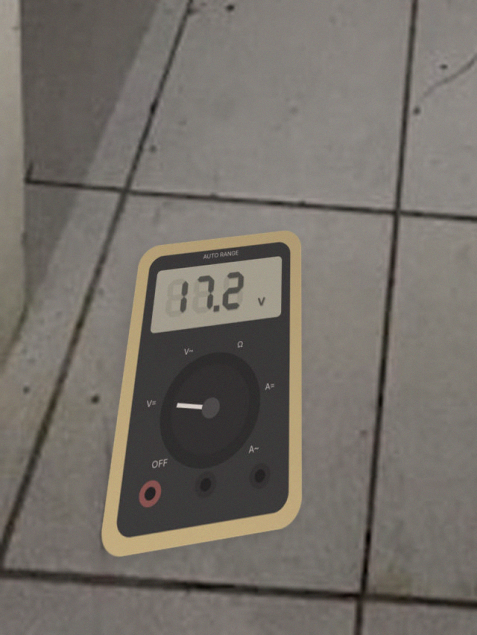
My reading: 17.2 (V)
